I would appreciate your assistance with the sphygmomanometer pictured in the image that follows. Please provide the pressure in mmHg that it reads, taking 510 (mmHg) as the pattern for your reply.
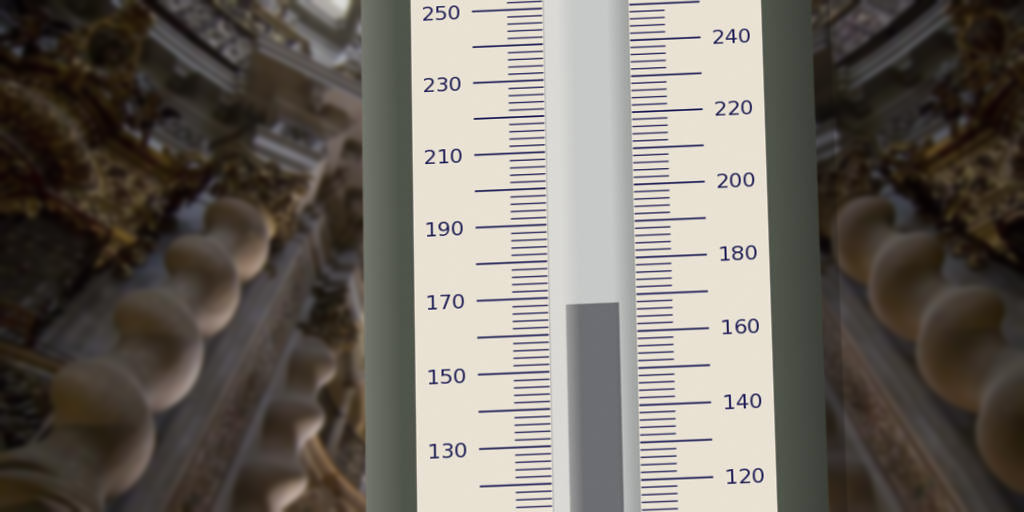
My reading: 168 (mmHg)
